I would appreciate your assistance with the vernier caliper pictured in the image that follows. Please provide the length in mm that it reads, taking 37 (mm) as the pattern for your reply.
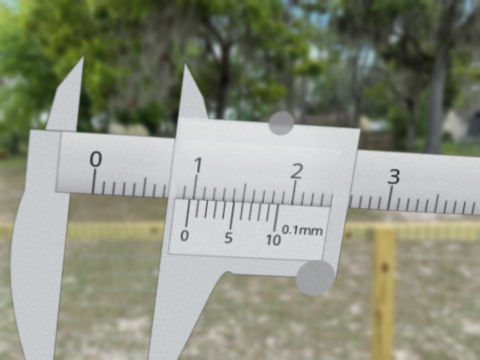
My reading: 9.6 (mm)
